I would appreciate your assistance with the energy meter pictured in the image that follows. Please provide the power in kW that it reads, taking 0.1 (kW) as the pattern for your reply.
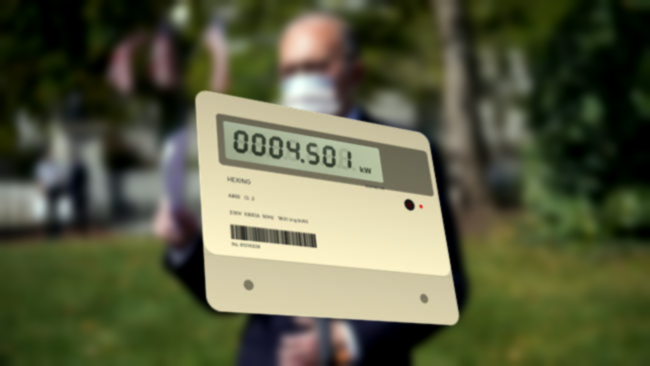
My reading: 4.501 (kW)
